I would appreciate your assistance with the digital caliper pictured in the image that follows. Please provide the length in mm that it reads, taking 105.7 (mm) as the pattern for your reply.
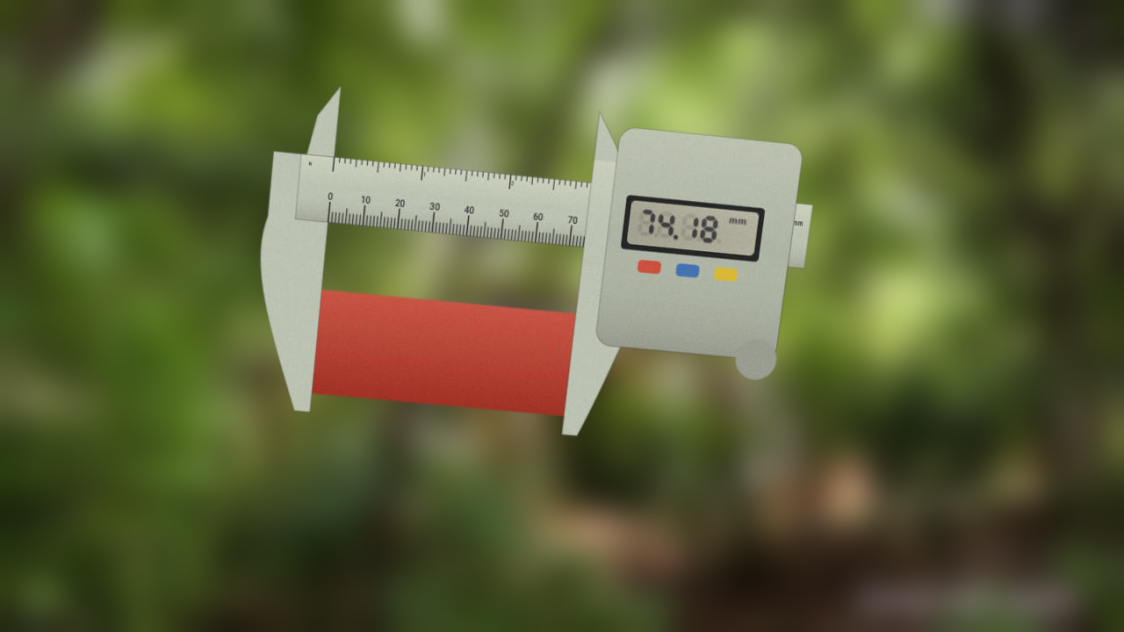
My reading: 74.18 (mm)
